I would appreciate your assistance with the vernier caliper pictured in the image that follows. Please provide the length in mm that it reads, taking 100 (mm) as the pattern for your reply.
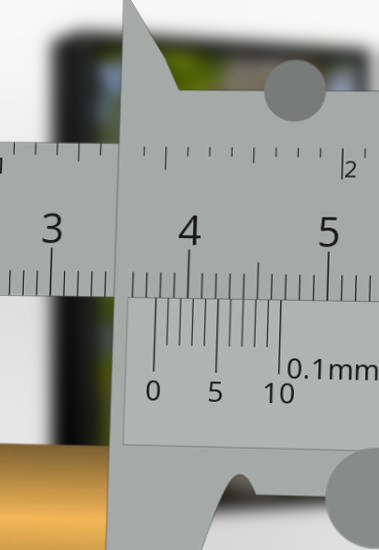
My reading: 37.7 (mm)
